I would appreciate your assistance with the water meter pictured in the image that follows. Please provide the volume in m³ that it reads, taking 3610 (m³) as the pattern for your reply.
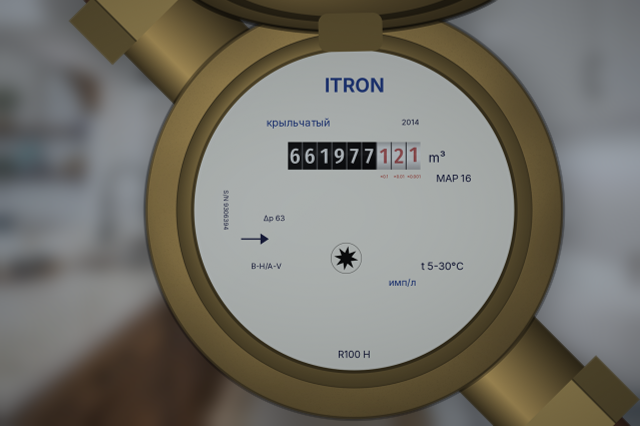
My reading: 661977.121 (m³)
